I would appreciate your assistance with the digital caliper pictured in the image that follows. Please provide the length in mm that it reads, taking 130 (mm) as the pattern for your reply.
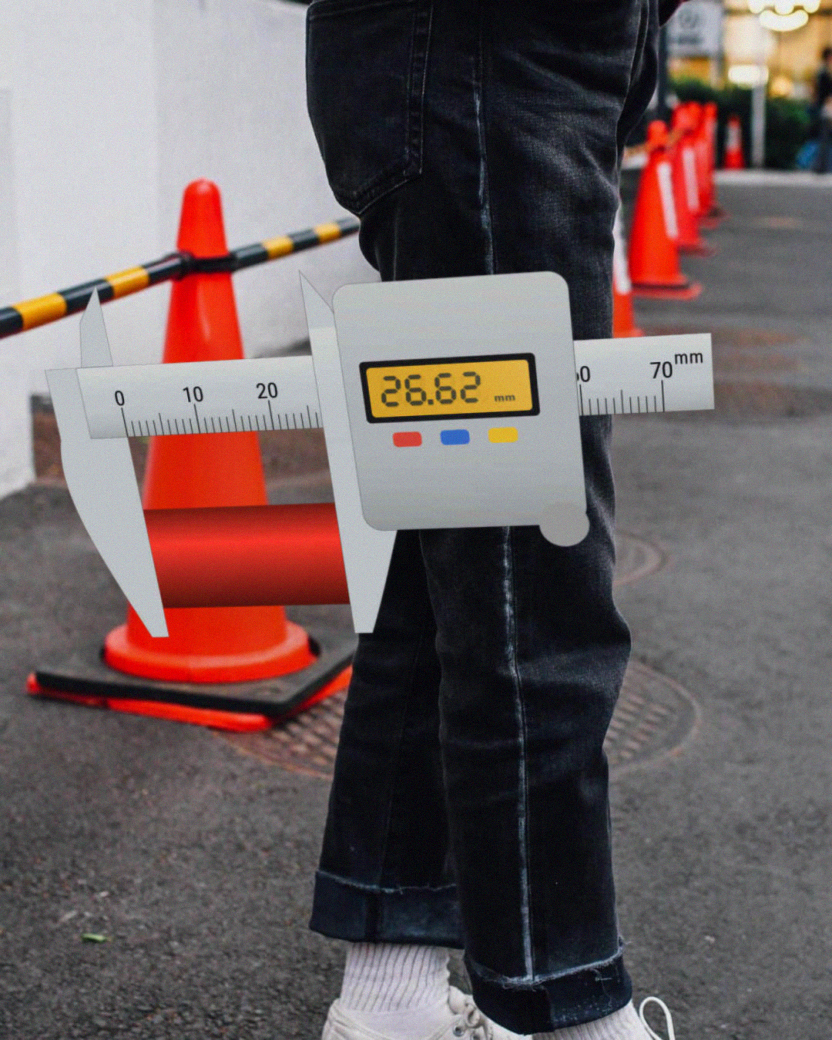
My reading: 26.62 (mm)
